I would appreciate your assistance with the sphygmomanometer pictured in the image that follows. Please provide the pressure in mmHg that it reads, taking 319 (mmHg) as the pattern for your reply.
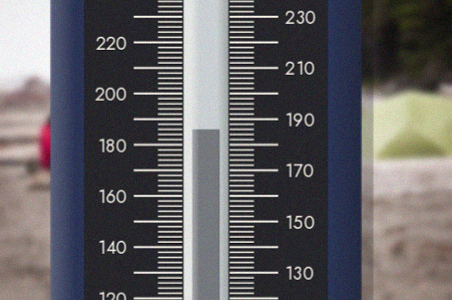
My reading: 186 (mmHg)
